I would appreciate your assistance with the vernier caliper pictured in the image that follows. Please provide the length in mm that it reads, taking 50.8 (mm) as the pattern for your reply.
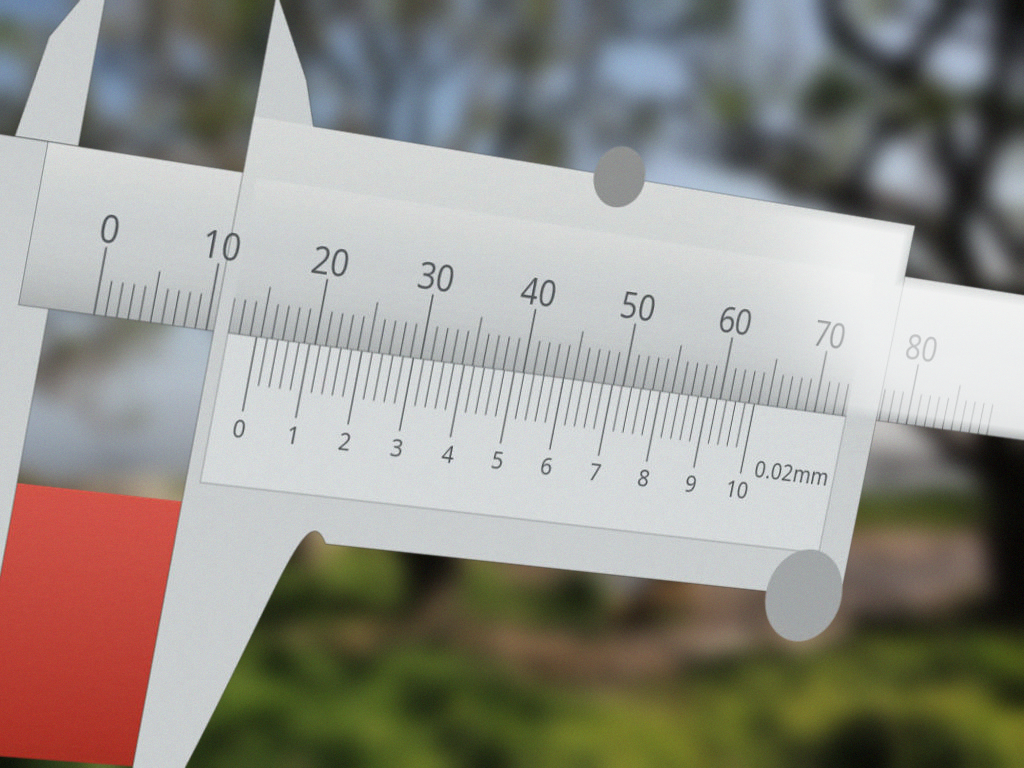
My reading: 14.6 (mm)
